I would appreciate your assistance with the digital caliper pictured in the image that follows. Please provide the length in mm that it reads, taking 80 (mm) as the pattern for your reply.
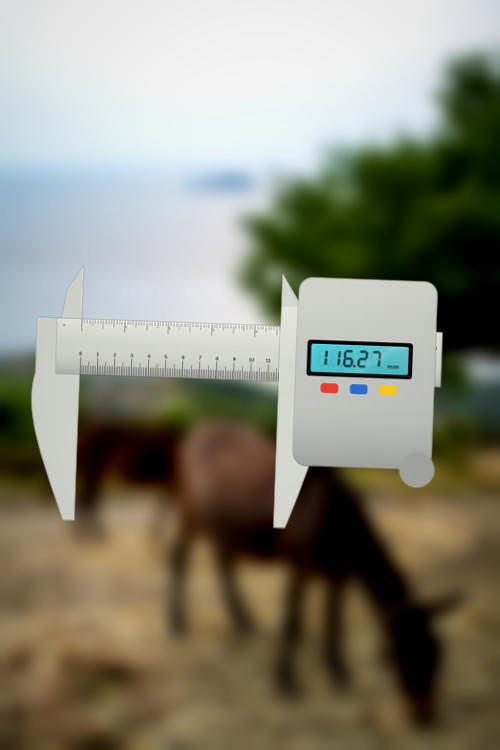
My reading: 116.27 (mm)
